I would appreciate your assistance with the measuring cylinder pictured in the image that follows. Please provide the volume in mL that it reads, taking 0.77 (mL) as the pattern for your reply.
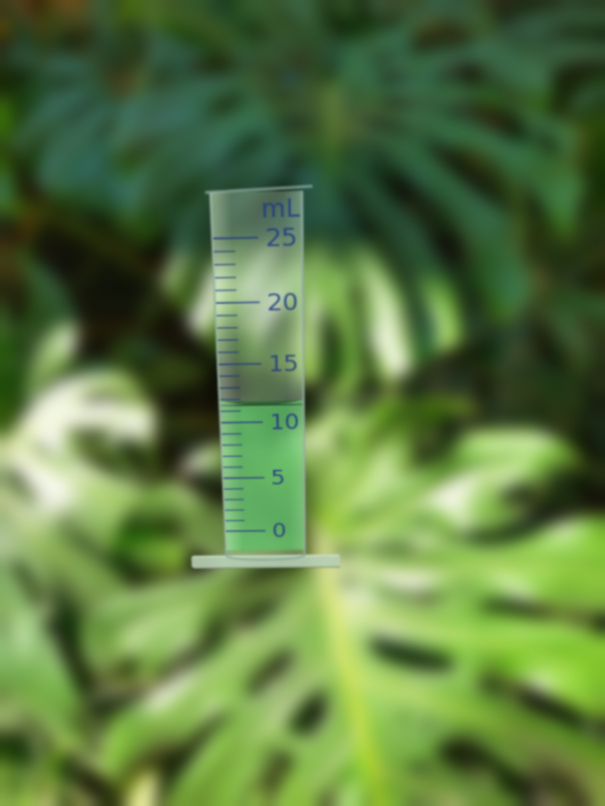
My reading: 11.5 (mL)
